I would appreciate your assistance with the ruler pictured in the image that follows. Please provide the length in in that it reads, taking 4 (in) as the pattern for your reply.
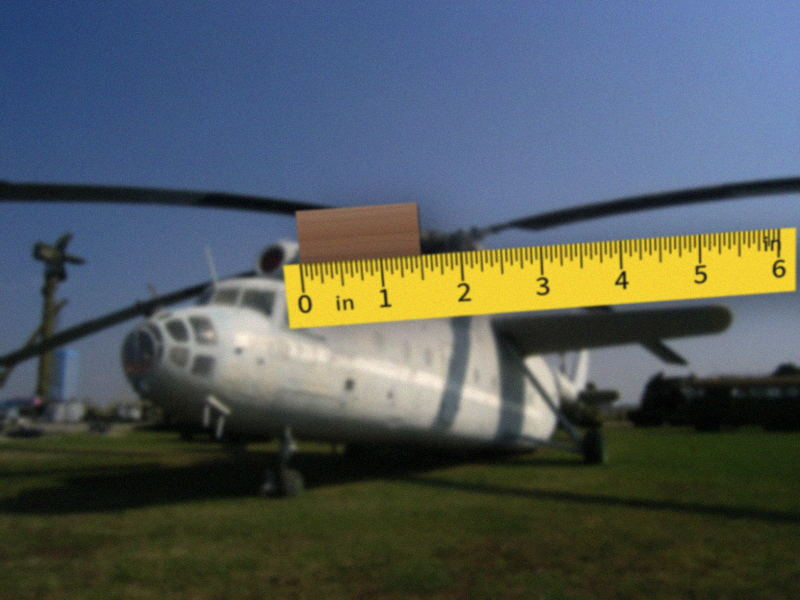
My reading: 1.5 (in)
